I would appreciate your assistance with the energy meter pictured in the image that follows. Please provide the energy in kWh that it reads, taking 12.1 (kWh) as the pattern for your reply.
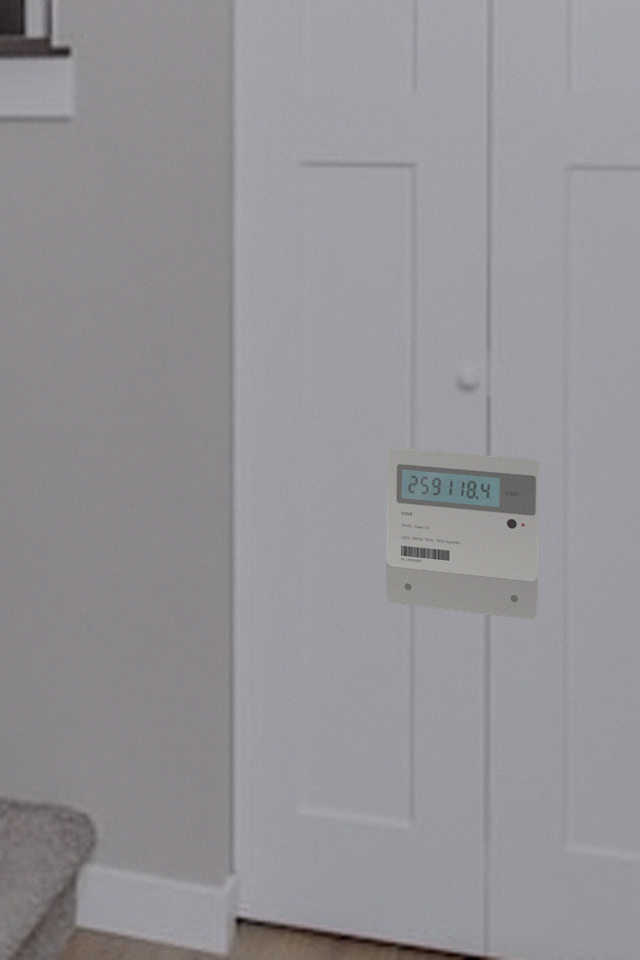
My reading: 259118.4 (kWh)
